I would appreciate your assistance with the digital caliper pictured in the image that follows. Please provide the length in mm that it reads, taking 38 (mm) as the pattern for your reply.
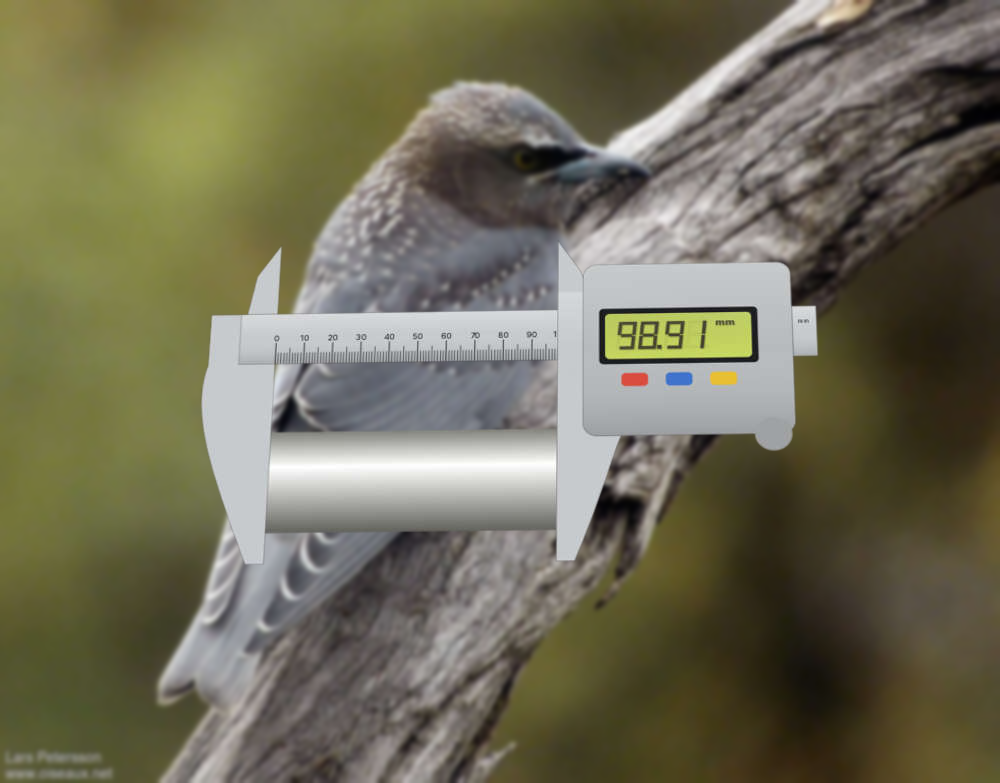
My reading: 98.91 (mm)
